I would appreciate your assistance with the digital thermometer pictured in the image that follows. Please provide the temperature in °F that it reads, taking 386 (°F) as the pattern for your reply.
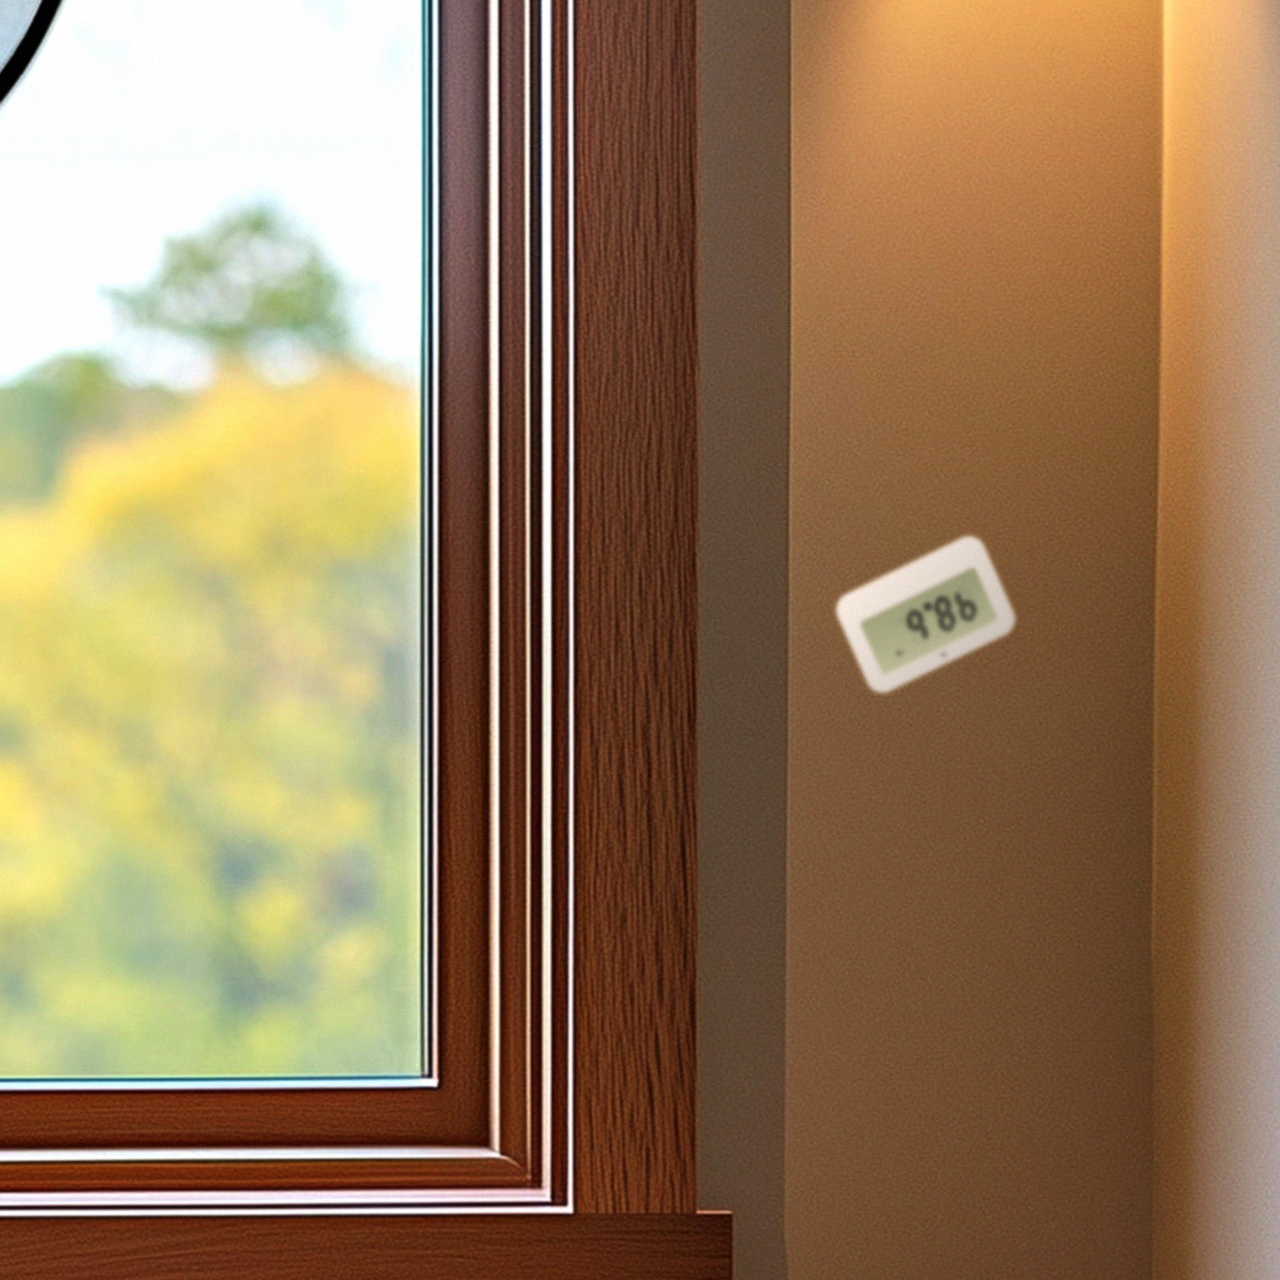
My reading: 98.6 (°F)
